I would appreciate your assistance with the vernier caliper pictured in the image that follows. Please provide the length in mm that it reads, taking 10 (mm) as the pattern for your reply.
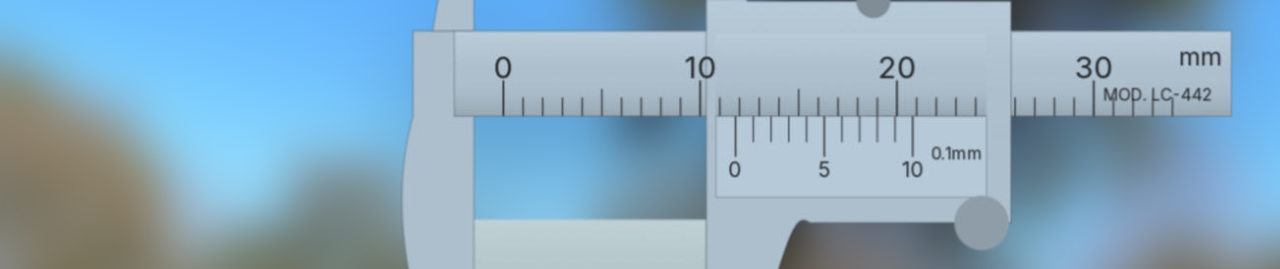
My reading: 11.8 (mm)
